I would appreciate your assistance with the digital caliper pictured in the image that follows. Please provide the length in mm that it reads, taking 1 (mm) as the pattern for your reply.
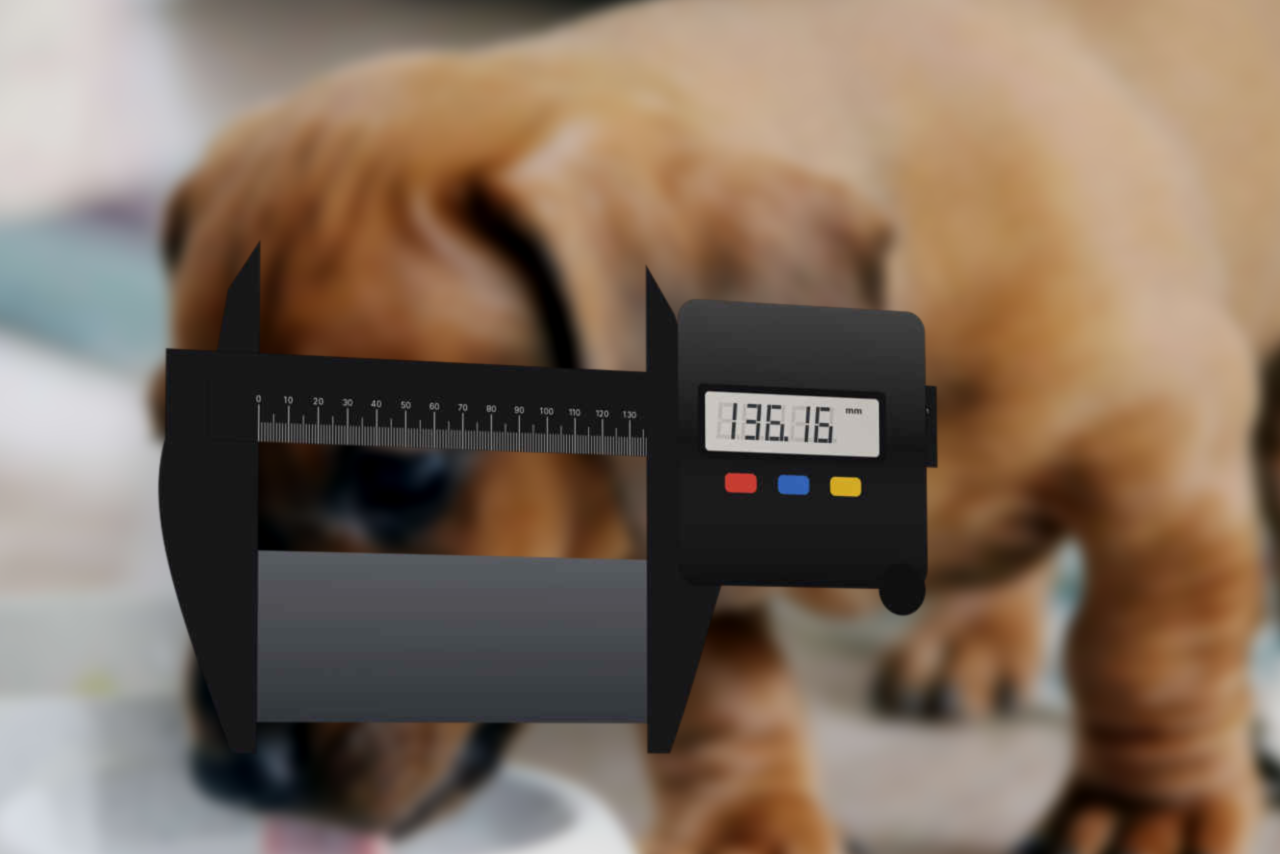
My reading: 136.16 (mm)
